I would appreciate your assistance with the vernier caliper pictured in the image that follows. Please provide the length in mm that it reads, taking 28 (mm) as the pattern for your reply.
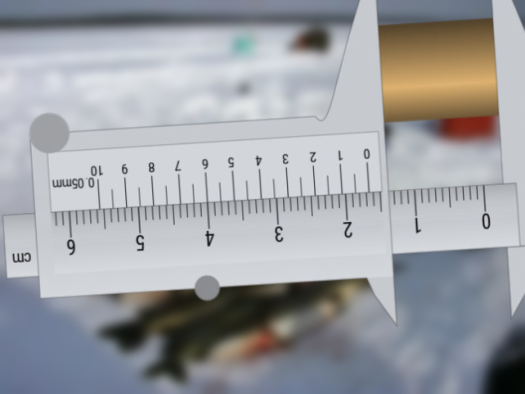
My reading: 16.6 (mm)
